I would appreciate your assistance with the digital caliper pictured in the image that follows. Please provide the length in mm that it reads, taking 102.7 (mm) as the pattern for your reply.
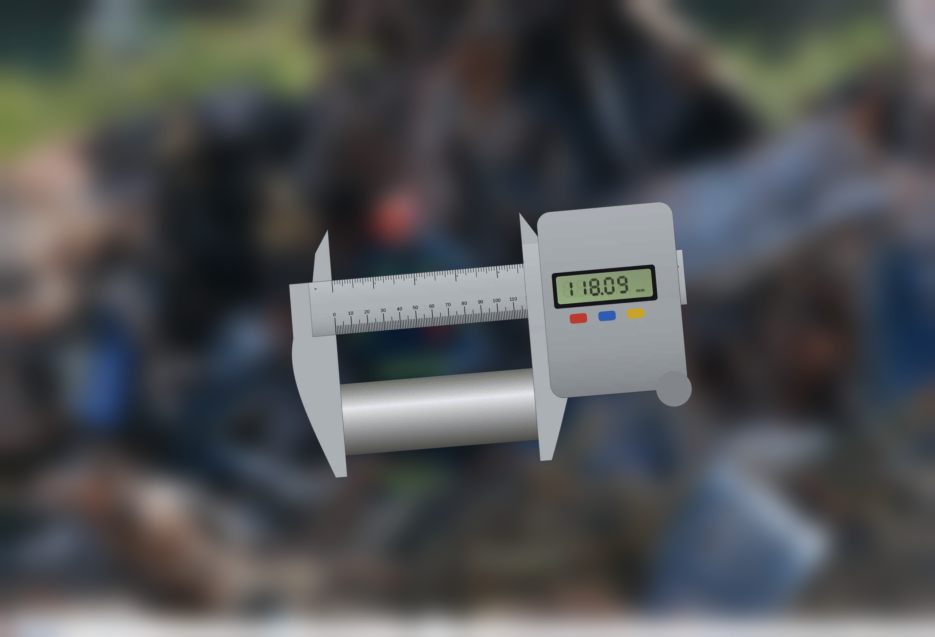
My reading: 118.09 (mm)
